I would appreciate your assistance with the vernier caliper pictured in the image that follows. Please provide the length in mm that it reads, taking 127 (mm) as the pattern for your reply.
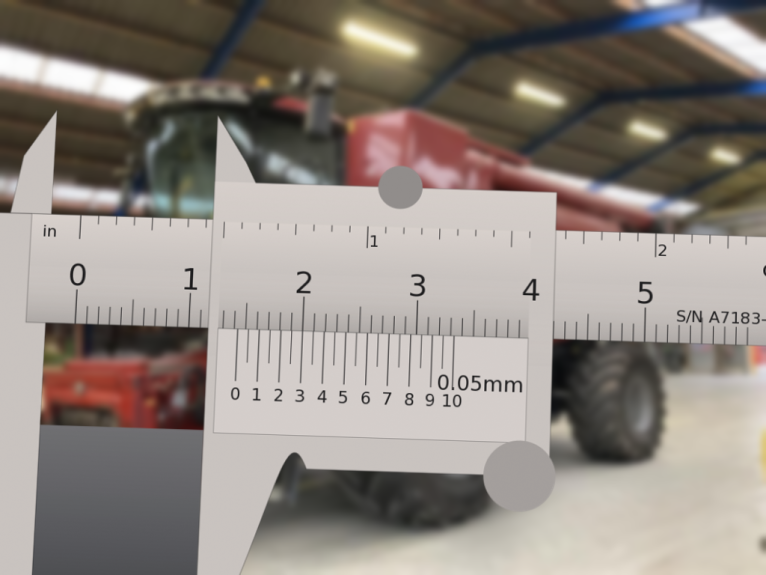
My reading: 14.3 (mm)
